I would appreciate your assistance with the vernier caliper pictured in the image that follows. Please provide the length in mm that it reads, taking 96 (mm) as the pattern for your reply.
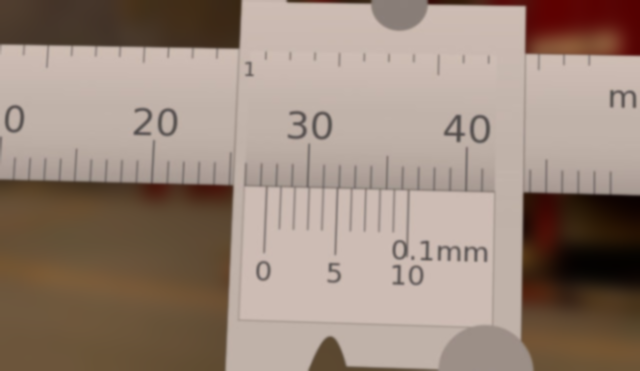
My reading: 27.4 (mm)
